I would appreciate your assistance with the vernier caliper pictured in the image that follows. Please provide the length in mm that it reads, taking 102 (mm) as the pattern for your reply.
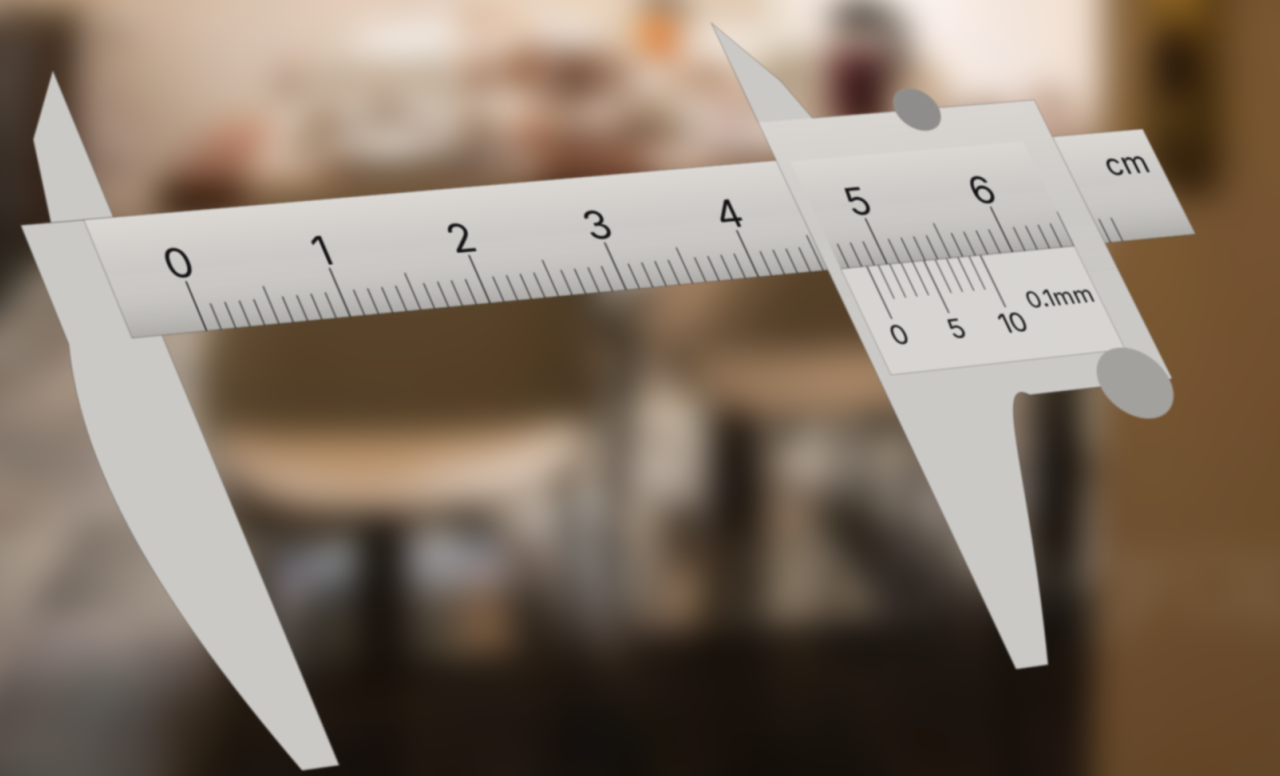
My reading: 48.4 (mm)
